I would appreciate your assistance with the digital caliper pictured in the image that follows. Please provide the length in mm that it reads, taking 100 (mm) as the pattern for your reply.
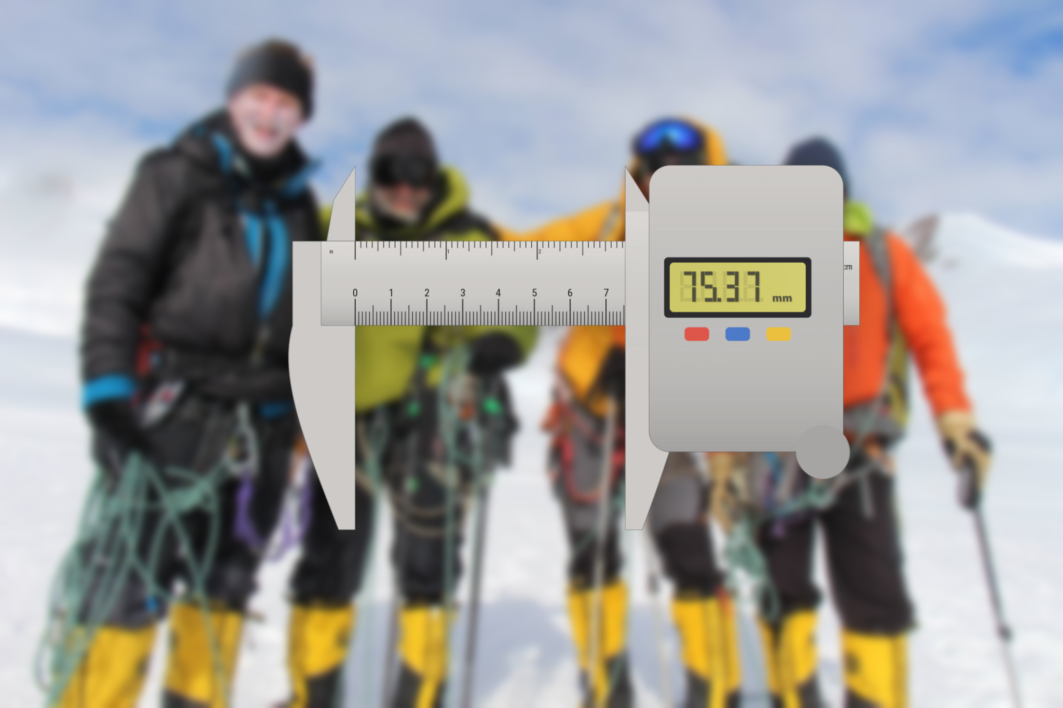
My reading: 75.37 (mm)
